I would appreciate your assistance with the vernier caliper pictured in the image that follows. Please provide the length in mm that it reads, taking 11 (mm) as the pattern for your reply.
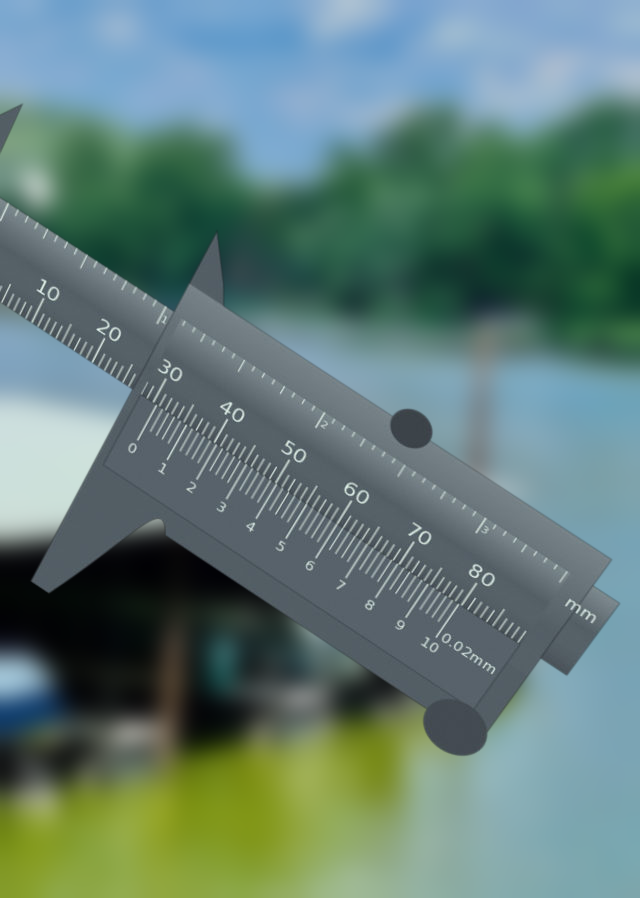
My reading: 30.6 (mm)
